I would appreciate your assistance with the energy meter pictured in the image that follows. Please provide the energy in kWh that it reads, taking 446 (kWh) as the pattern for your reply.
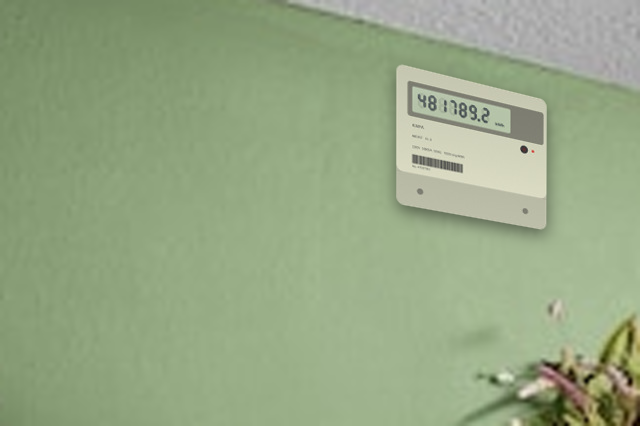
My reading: 481789.2 (kWh)
